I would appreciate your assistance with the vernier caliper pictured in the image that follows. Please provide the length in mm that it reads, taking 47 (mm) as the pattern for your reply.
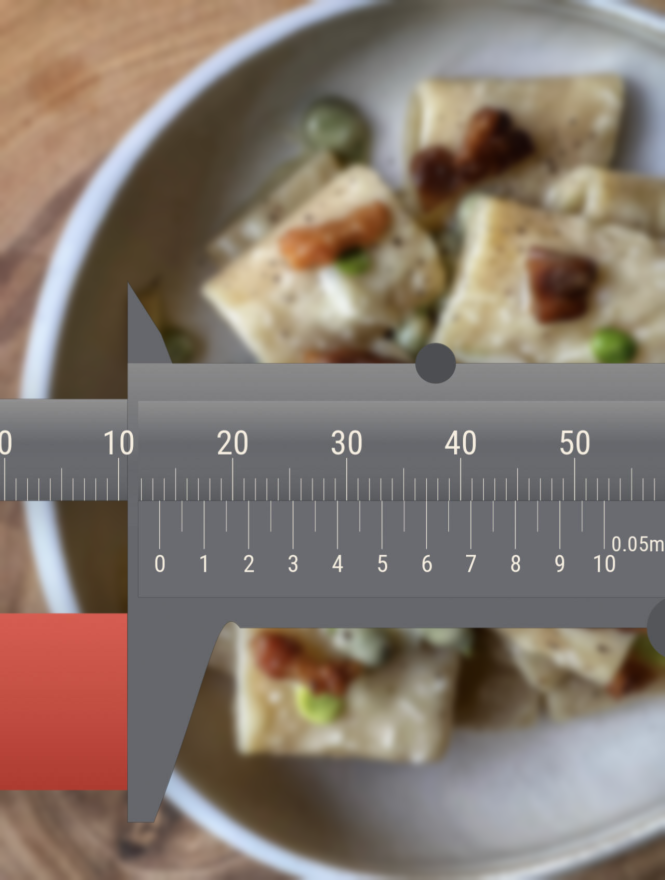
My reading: 13.6 (mm)
